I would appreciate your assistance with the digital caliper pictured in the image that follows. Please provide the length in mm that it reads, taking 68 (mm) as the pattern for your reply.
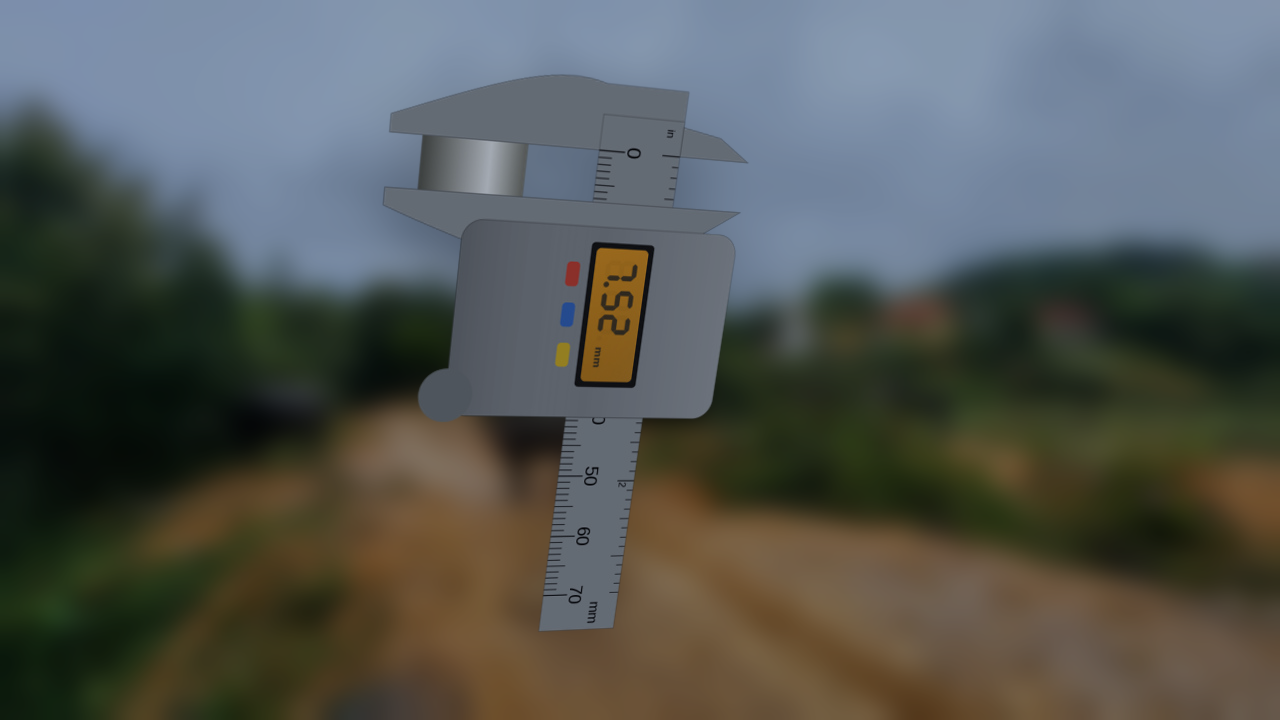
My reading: 7.52 (mm)
